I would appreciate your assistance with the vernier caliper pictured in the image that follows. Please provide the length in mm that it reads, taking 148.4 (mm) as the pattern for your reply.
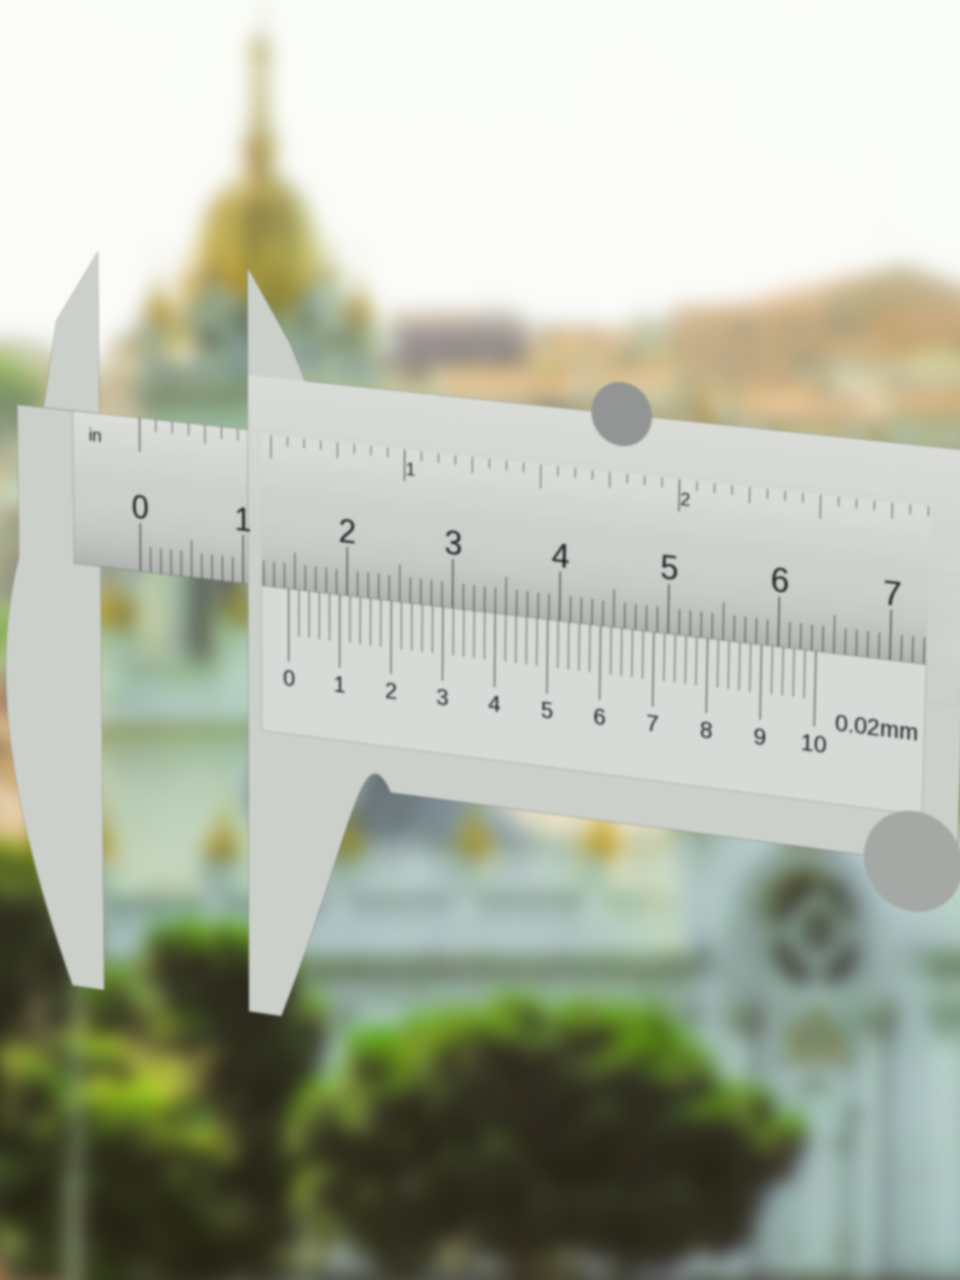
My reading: 14.4 (mm)
